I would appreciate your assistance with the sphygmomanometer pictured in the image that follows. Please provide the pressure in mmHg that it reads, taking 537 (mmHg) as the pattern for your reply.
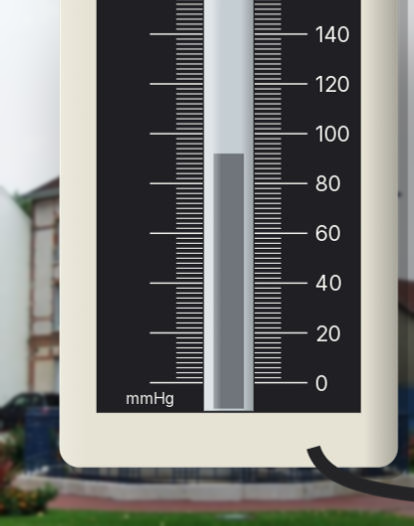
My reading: 92 (mmHg)
